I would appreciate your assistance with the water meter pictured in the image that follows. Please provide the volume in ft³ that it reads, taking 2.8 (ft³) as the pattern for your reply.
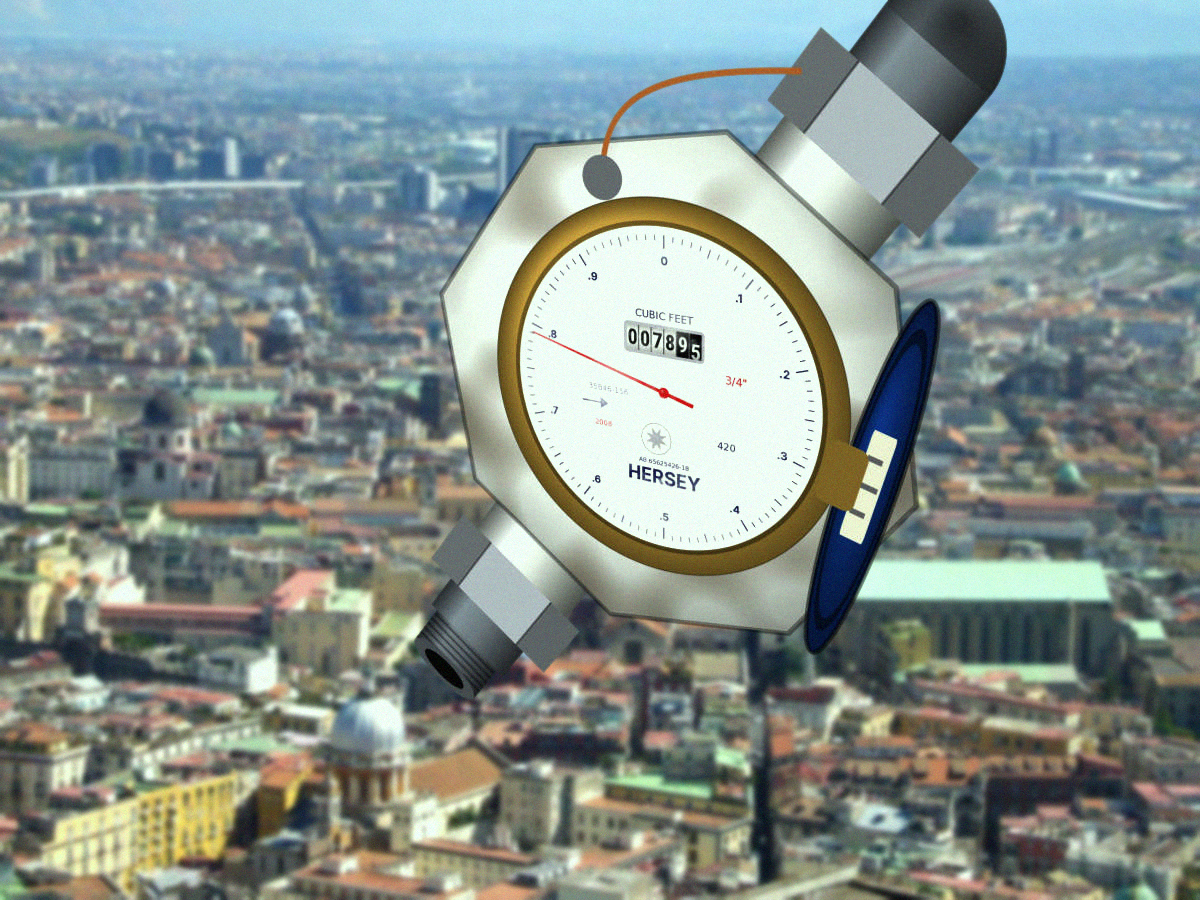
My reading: 7894.79 (ft³)
